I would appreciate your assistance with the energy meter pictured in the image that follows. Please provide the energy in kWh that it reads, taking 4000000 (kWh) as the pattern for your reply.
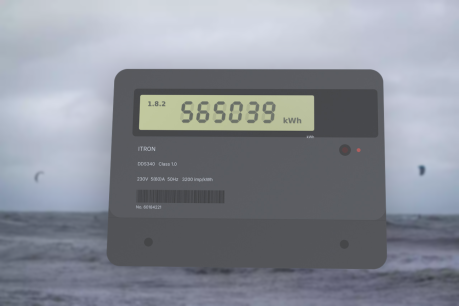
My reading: 565039 (kWh)
